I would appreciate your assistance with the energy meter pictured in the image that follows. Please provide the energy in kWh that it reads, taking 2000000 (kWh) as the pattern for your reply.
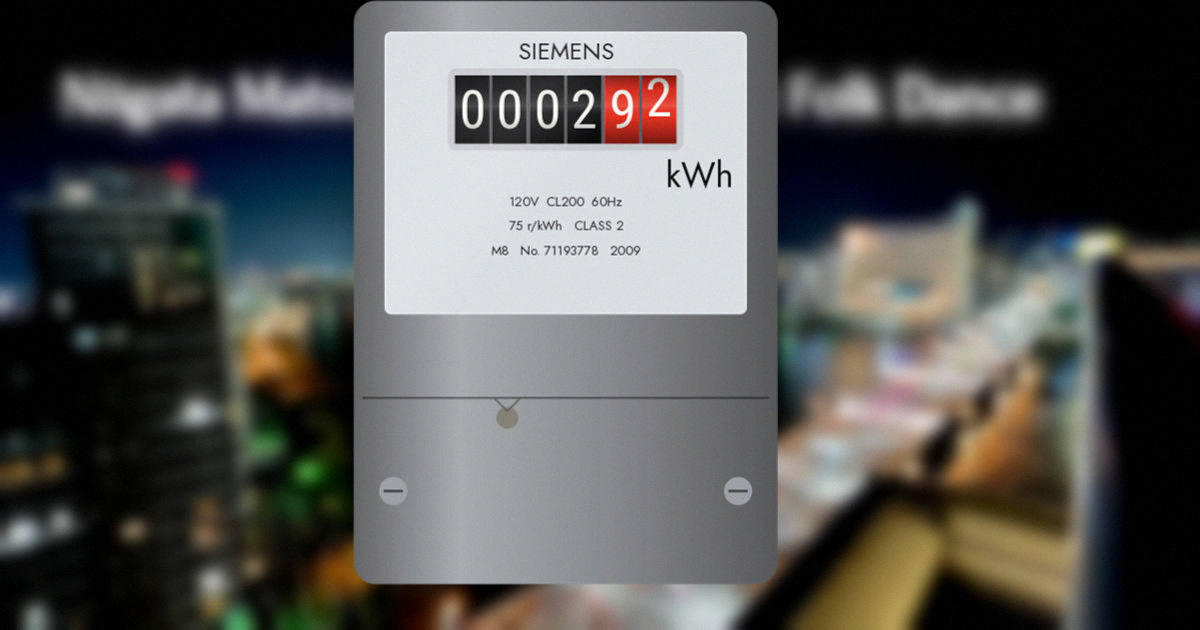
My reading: 2.92 (kWh)
